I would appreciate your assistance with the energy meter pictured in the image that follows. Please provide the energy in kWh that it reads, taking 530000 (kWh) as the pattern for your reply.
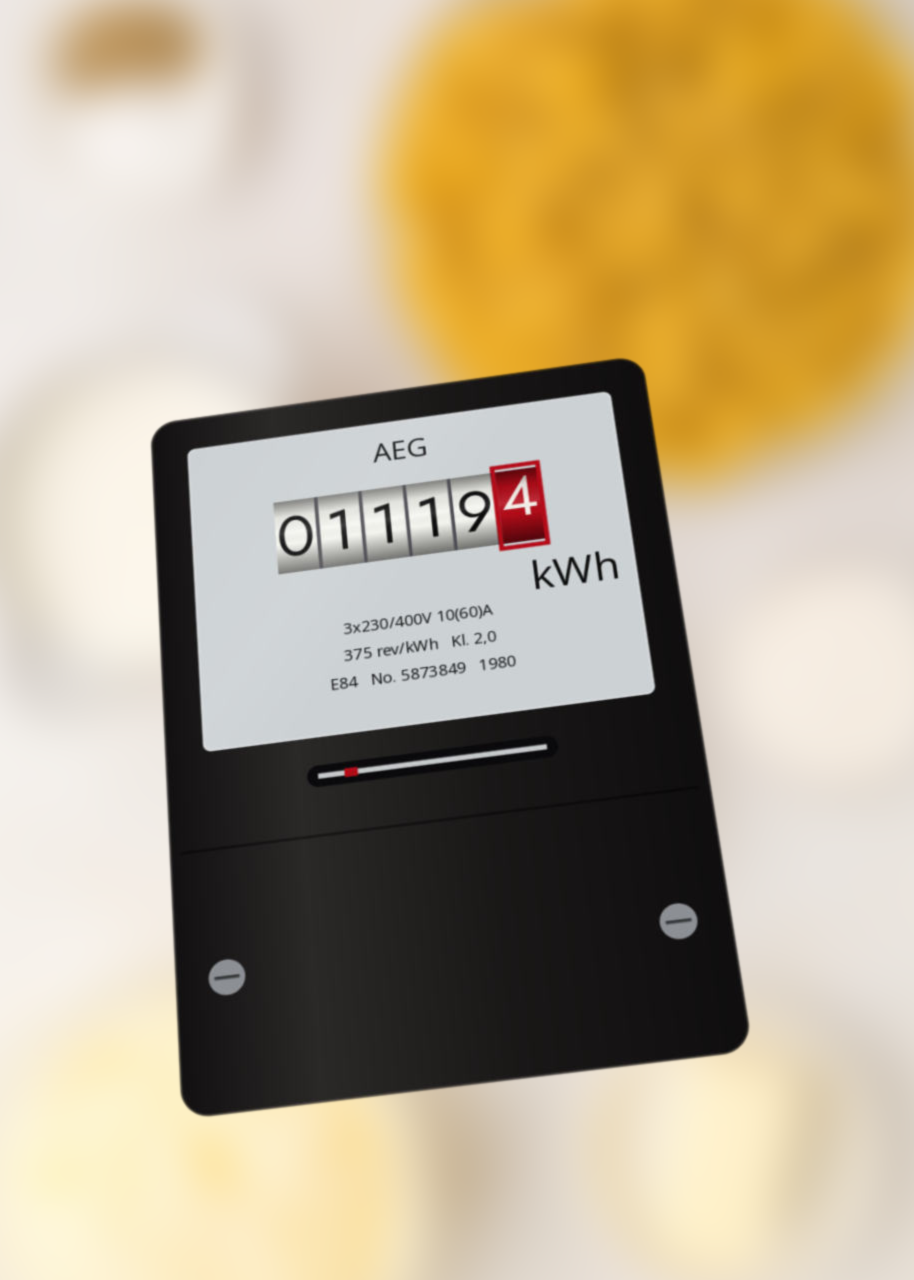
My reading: 1119.4 (kWh)
